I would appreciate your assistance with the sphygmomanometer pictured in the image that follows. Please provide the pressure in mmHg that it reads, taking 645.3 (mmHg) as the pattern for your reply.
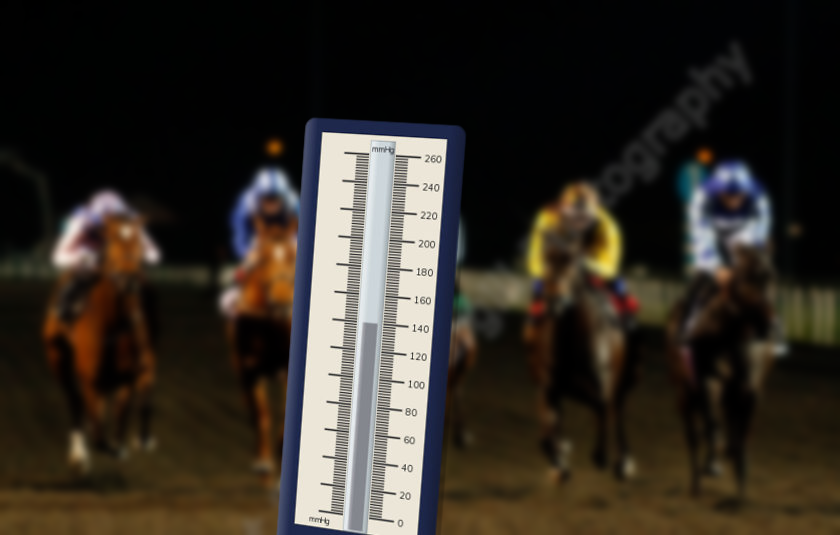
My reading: 140 (mmHg)
